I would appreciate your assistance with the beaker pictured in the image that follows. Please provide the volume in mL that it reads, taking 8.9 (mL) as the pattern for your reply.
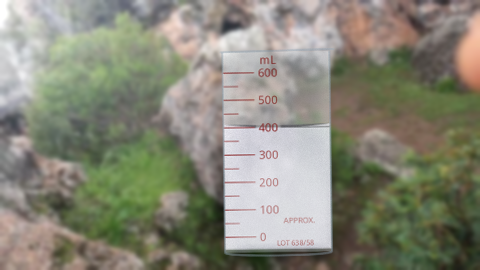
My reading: 400 (mL)
